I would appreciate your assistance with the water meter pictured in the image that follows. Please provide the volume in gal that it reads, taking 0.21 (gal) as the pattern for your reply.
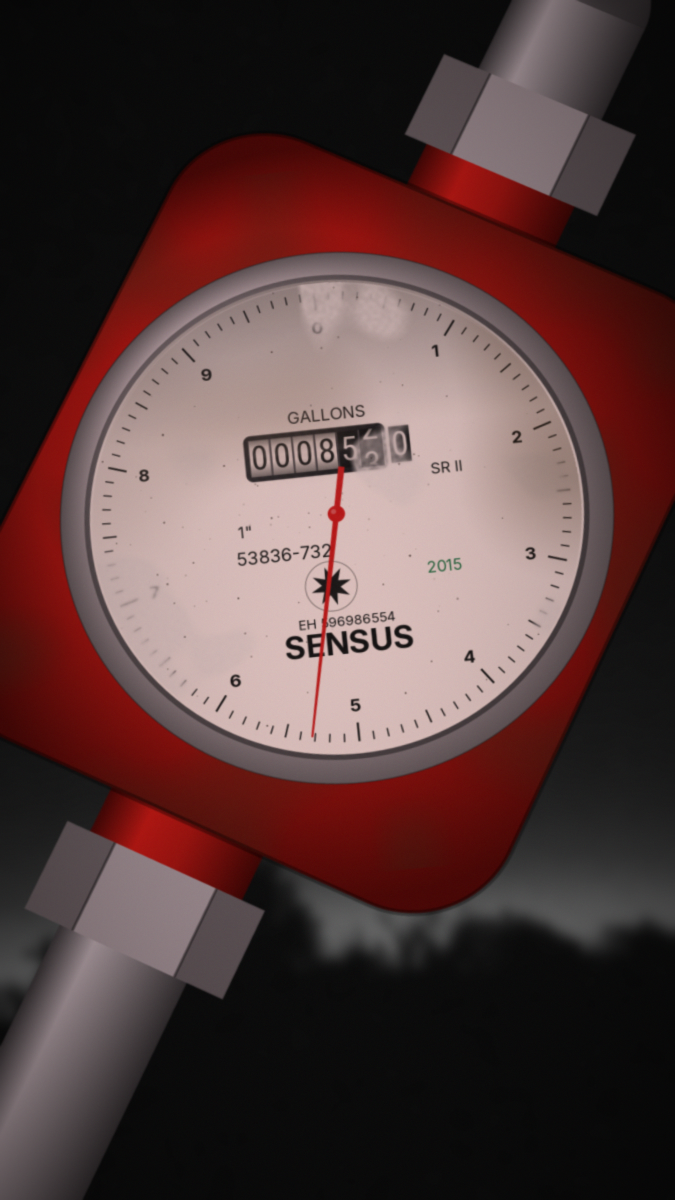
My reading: 8525.3 (gal)
